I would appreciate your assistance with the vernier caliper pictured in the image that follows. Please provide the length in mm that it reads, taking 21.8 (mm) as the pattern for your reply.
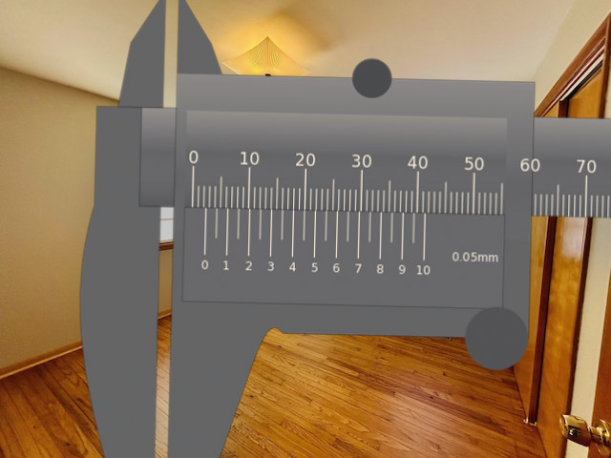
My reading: 2.4 (mm)
